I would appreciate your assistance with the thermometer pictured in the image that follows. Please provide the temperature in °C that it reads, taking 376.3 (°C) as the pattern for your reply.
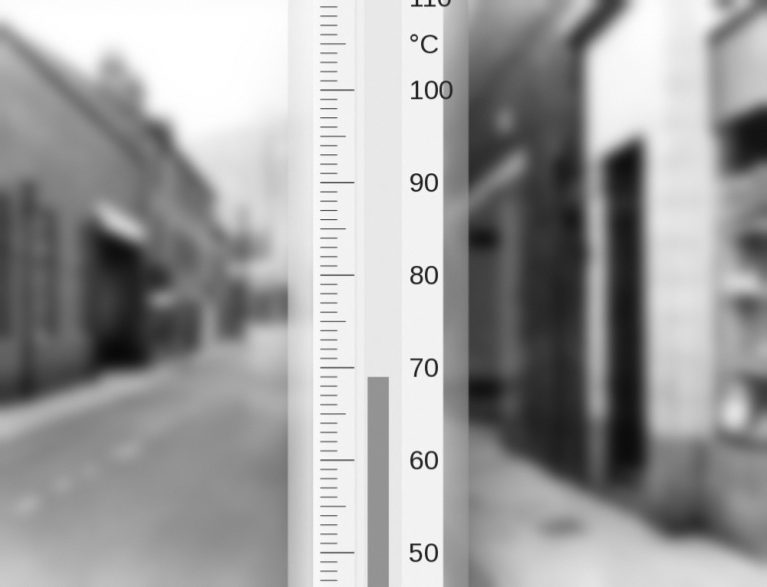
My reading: 69 (°C)
